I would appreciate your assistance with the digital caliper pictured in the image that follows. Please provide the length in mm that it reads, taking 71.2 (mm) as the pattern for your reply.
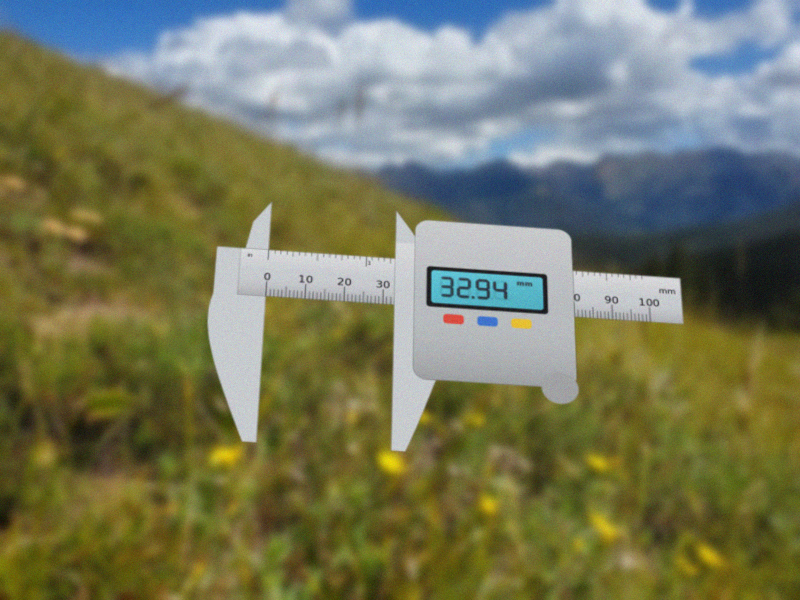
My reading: 32.94 (mm)
